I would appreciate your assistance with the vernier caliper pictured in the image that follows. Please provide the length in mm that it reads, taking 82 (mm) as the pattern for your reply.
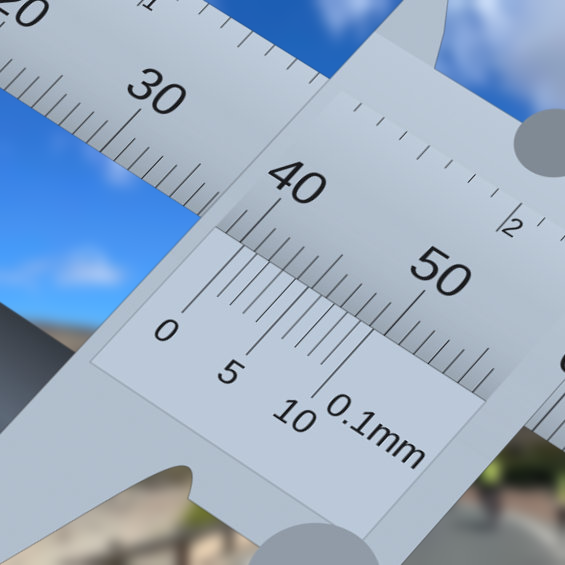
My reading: 40.3 (mm)
